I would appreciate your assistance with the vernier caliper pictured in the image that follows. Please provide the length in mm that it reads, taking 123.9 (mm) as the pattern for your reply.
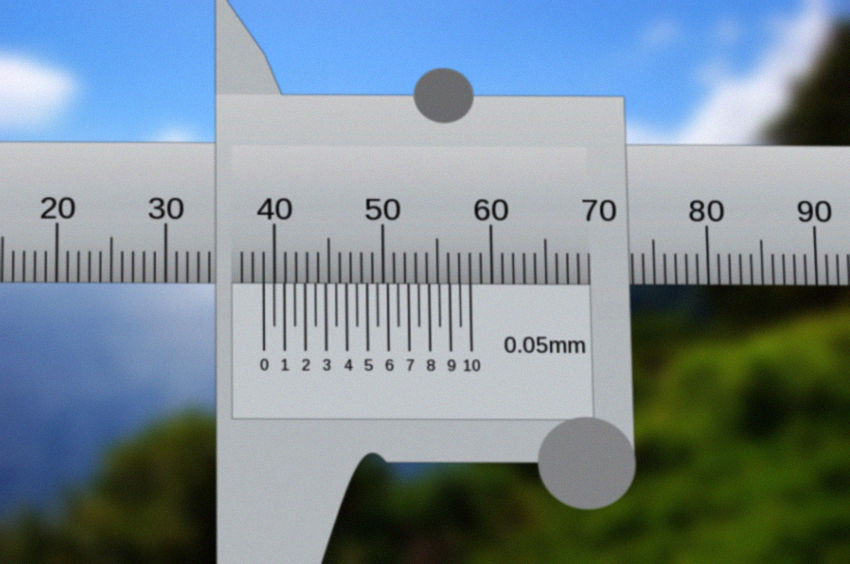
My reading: 39.0 (mm)
